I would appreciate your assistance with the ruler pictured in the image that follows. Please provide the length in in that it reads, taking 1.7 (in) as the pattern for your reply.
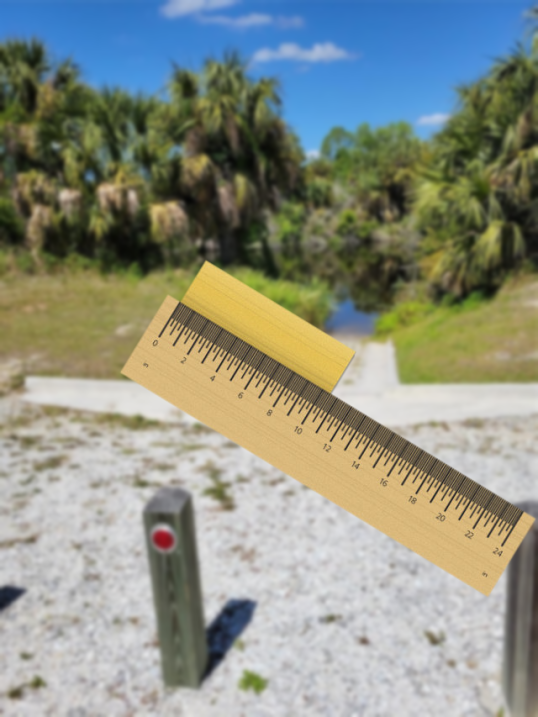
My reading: 10.5 (in)
